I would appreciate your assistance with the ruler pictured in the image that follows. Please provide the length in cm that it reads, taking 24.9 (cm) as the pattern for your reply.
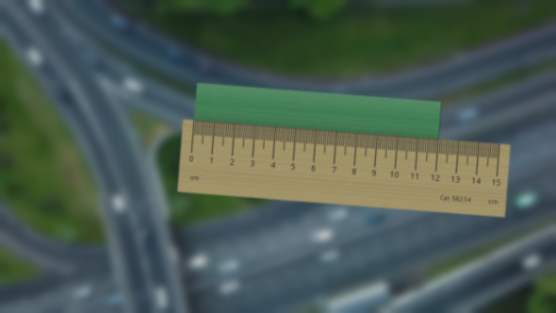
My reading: 12 (cm)
